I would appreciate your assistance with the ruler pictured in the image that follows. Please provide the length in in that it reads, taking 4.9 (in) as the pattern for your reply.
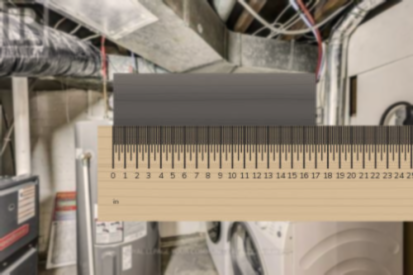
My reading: 17 (in)
